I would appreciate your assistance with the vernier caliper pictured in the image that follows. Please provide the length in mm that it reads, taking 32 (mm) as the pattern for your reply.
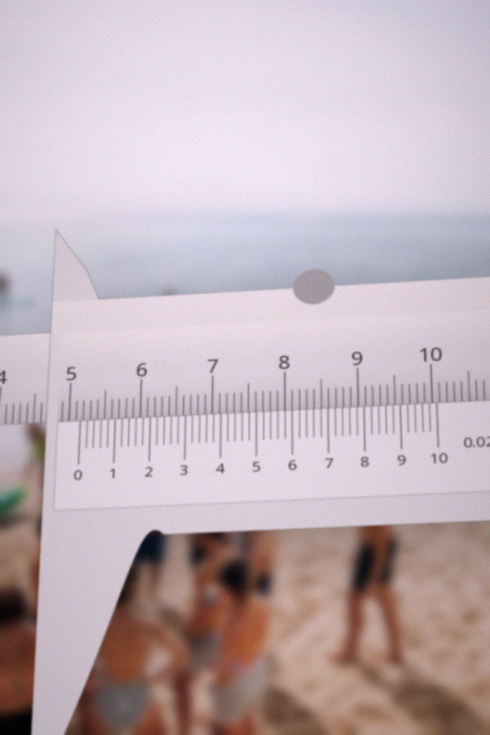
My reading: 51.6 (mm)
